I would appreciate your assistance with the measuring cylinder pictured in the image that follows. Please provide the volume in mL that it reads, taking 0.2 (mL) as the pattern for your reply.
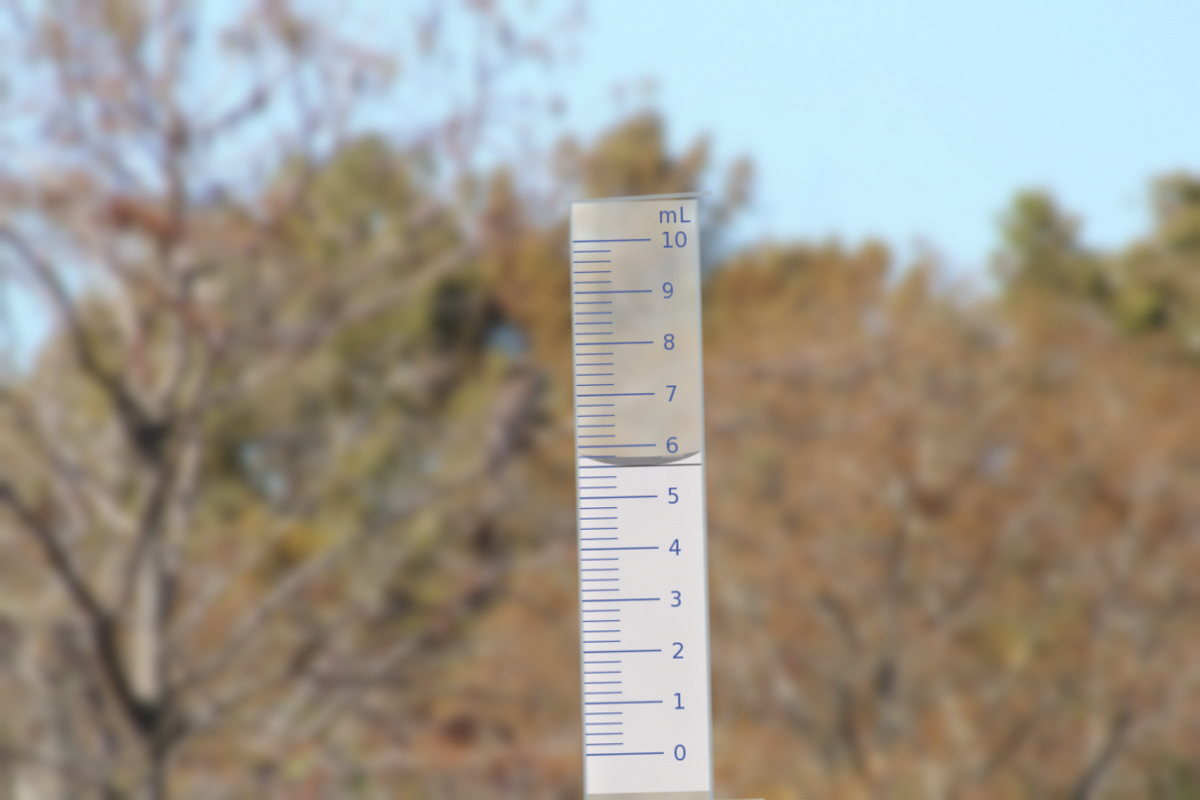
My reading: 5.6 (mL)
